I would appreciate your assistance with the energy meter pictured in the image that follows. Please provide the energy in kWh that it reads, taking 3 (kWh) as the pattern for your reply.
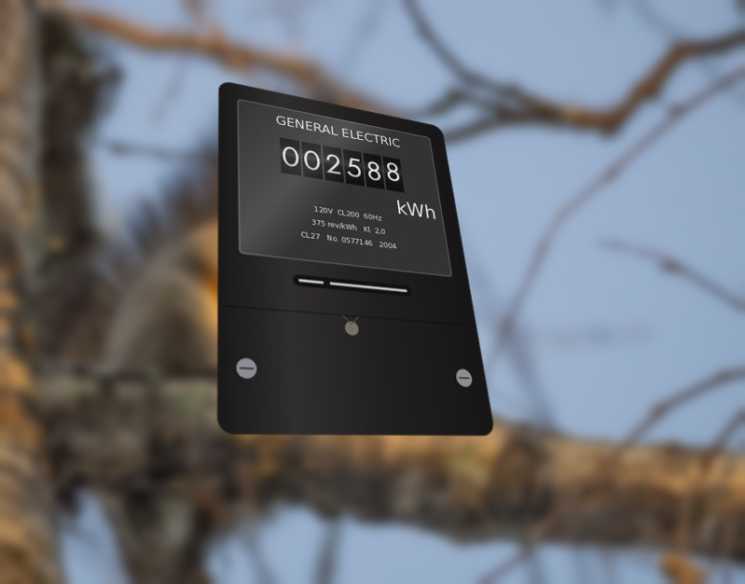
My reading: 2588 (kWh)
